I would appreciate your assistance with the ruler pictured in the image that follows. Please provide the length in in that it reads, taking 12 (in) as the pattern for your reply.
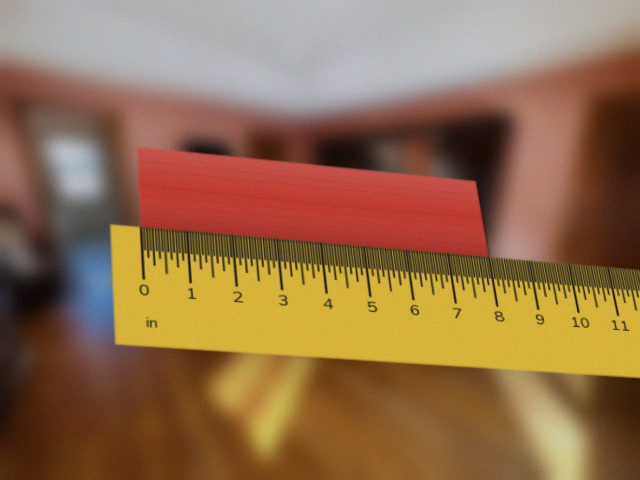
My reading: 8 (in)
